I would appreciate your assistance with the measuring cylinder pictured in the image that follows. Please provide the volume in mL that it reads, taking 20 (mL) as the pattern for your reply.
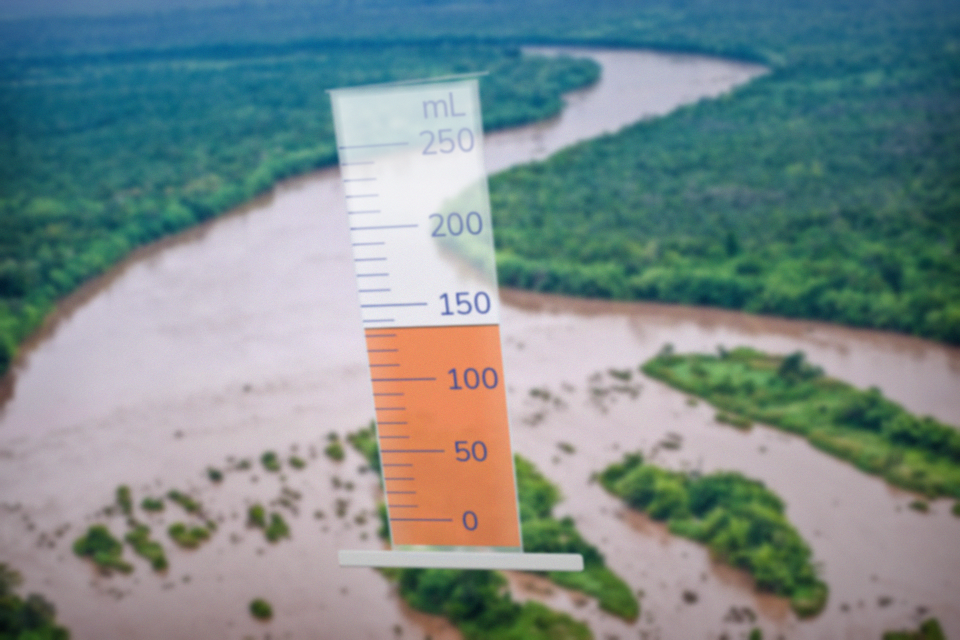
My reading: 135 (mL)
